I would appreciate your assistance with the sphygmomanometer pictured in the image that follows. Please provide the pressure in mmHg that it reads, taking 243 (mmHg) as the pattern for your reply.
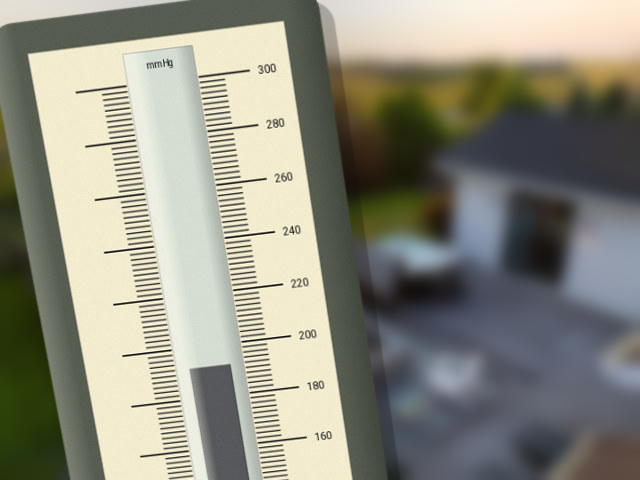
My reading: 192 (mmHg)
